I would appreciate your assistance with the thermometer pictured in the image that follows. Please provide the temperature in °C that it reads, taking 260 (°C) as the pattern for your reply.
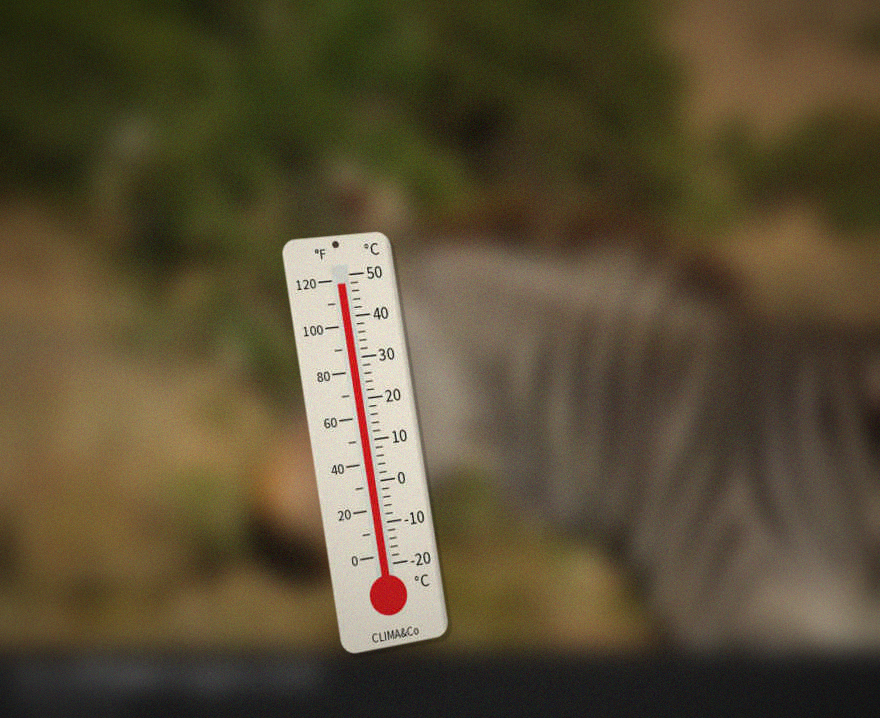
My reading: 48 (°C)
